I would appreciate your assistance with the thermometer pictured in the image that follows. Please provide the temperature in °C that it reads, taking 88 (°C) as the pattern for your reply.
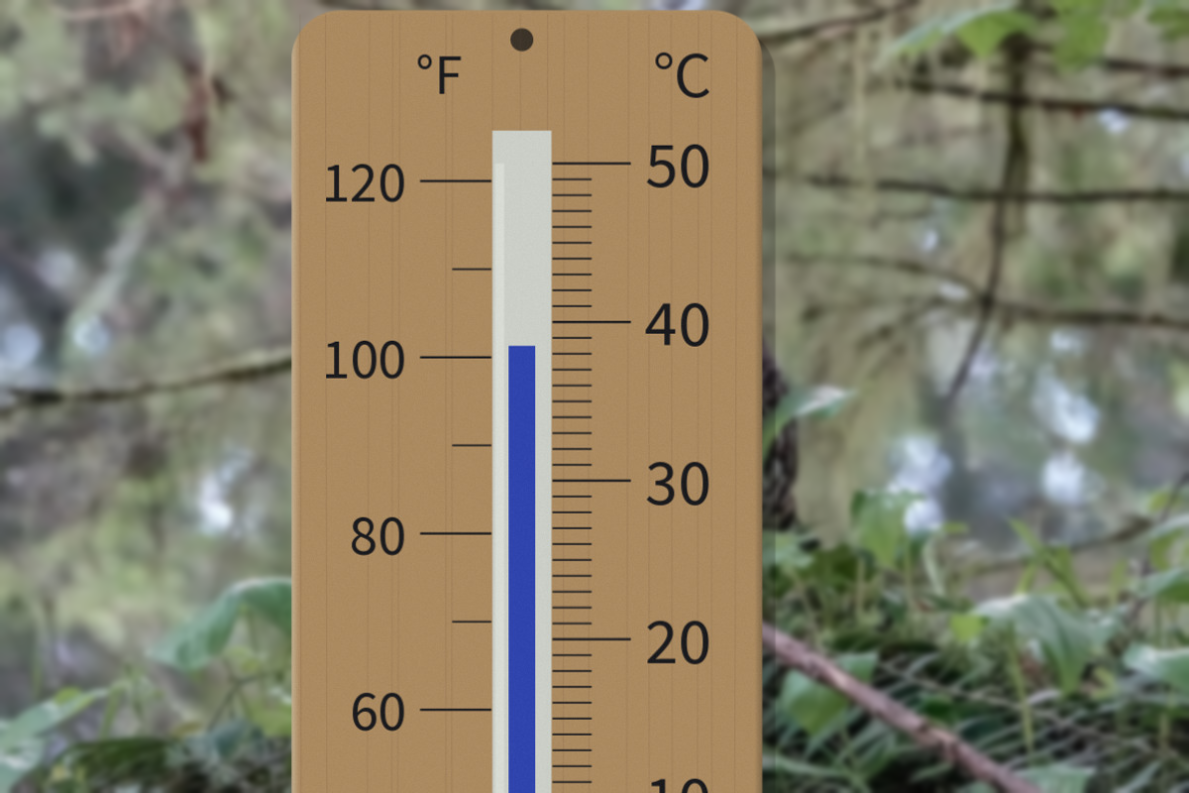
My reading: 38.5 (°C)
